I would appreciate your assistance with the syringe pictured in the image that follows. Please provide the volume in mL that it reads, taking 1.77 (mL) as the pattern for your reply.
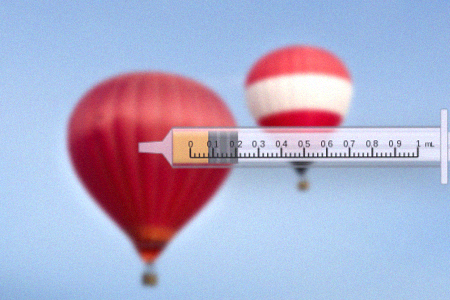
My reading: 0.08 (mL)
